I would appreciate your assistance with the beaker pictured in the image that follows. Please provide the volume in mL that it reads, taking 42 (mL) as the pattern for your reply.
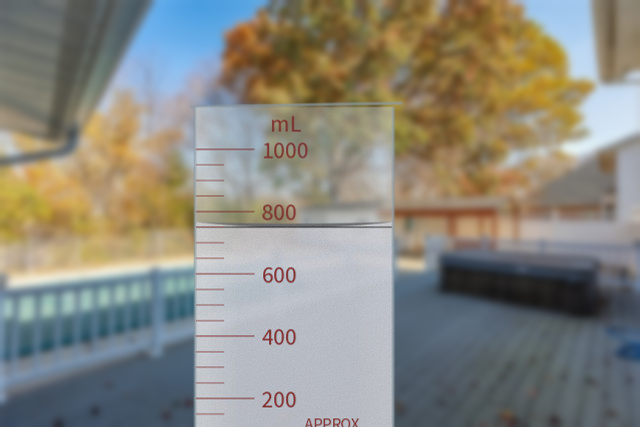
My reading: 750 (mL)
